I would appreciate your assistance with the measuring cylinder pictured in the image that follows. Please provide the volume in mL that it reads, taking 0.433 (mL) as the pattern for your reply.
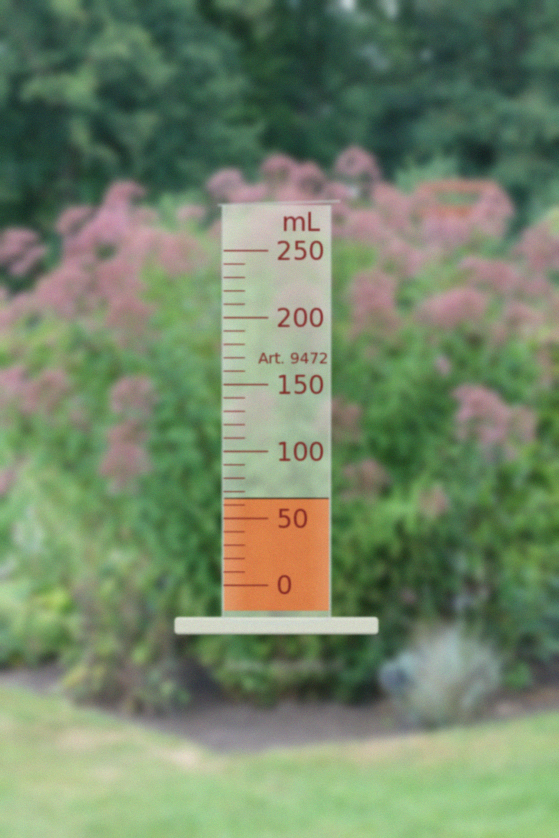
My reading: 65 (mL)
